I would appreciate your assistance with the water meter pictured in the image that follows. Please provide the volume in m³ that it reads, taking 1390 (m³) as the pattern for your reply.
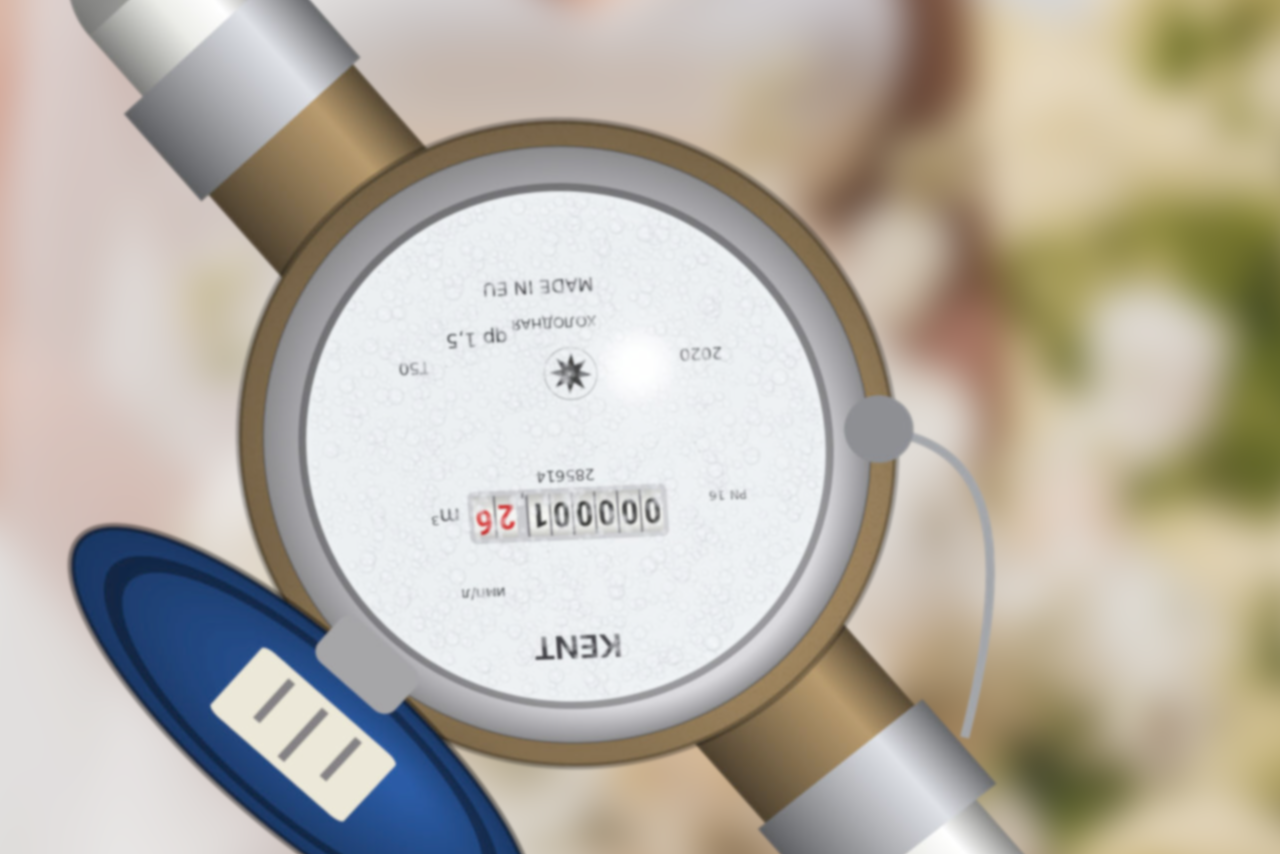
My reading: 1.26 (m³)
